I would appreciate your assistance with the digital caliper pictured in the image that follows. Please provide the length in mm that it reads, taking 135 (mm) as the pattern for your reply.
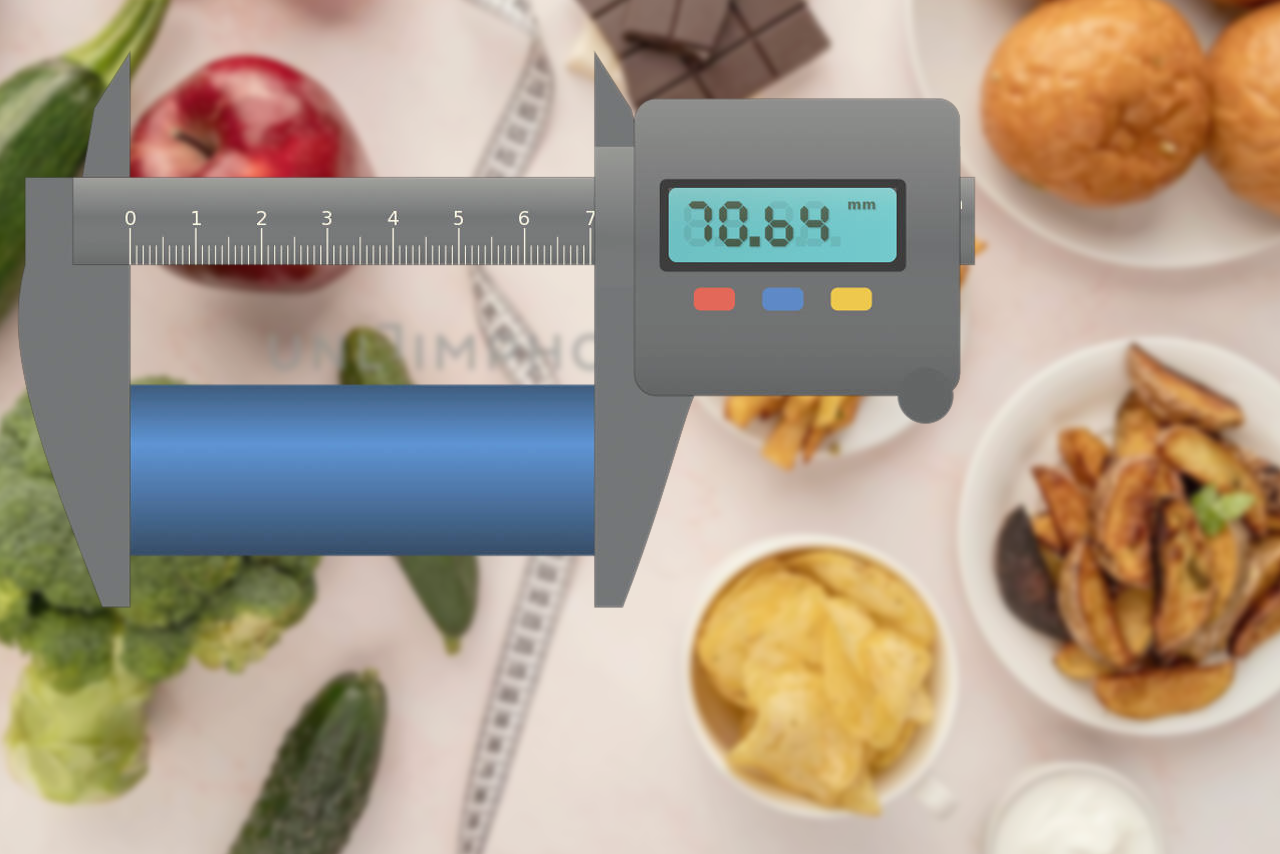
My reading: 70.64 (mm)
